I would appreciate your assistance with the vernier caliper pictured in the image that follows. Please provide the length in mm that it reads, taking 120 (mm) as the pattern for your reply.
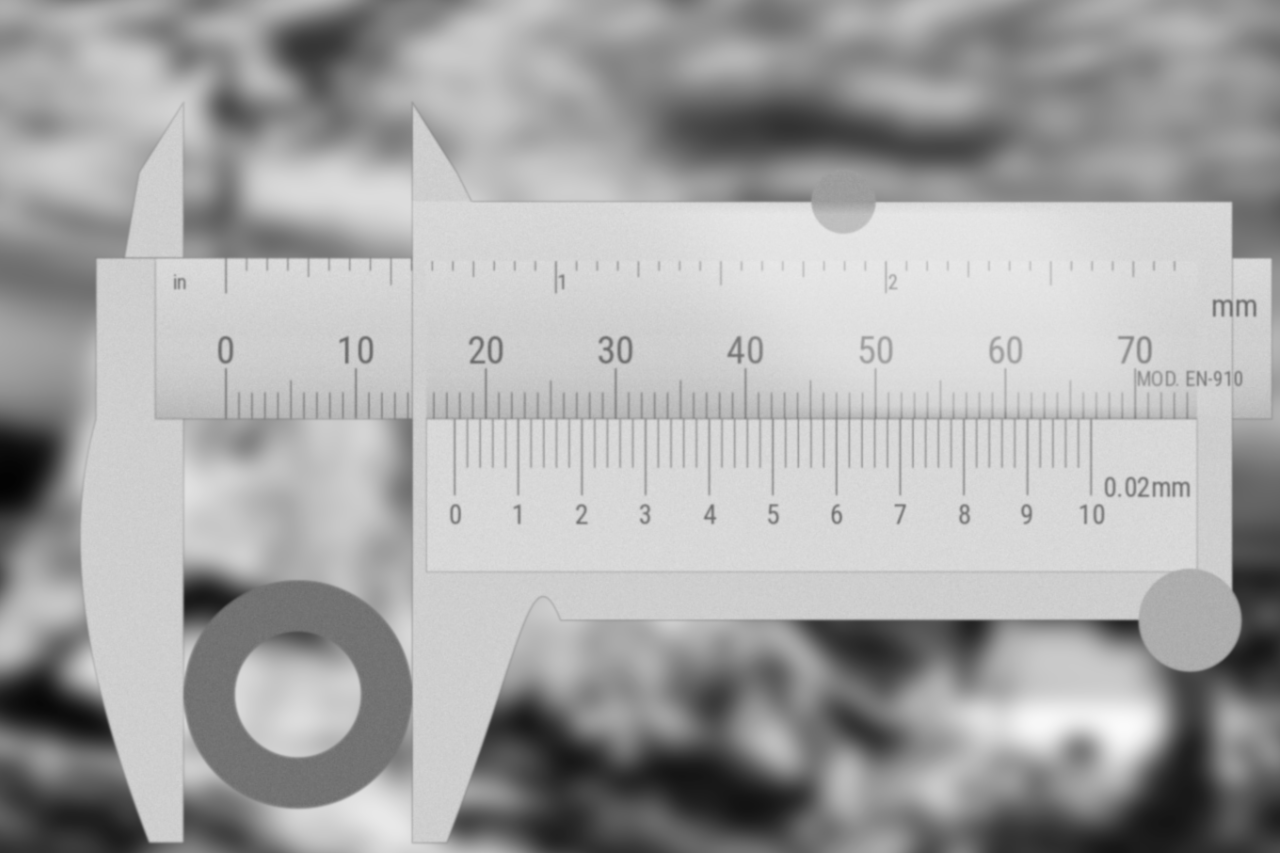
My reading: 17.6 (mm)
